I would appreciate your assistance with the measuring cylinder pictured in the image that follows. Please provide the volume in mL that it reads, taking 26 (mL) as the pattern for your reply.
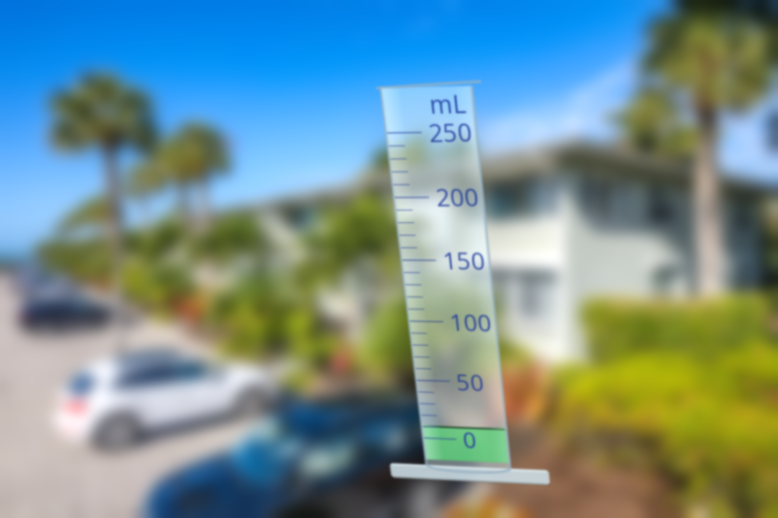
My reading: 10 (mL)
